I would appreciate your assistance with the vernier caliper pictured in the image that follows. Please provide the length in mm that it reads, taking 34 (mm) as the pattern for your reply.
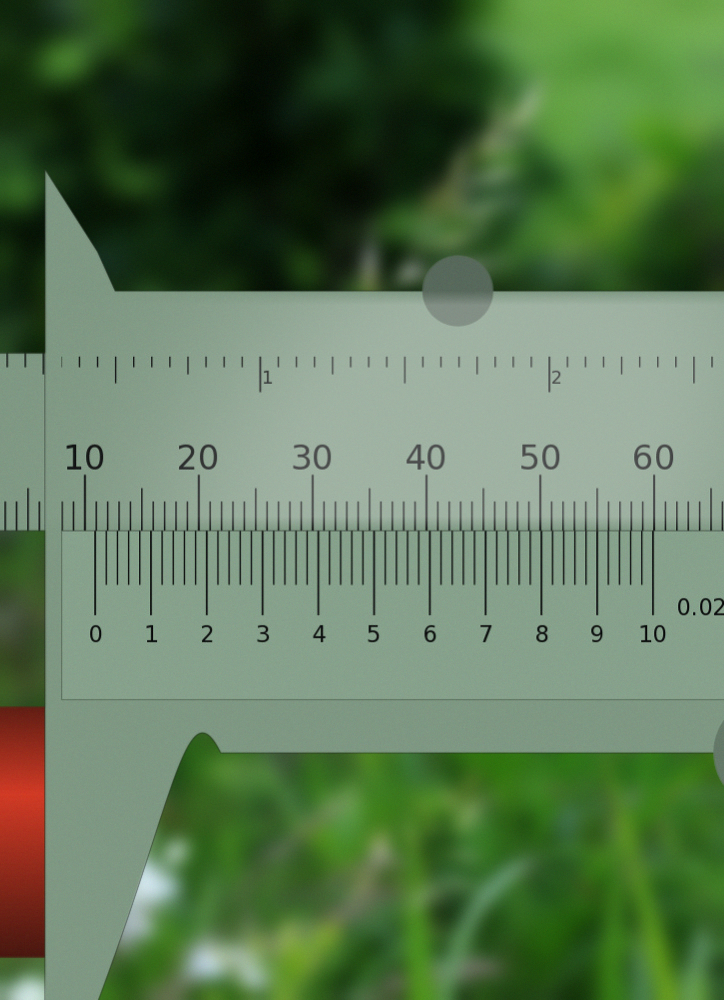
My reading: 10.9 (mm)
